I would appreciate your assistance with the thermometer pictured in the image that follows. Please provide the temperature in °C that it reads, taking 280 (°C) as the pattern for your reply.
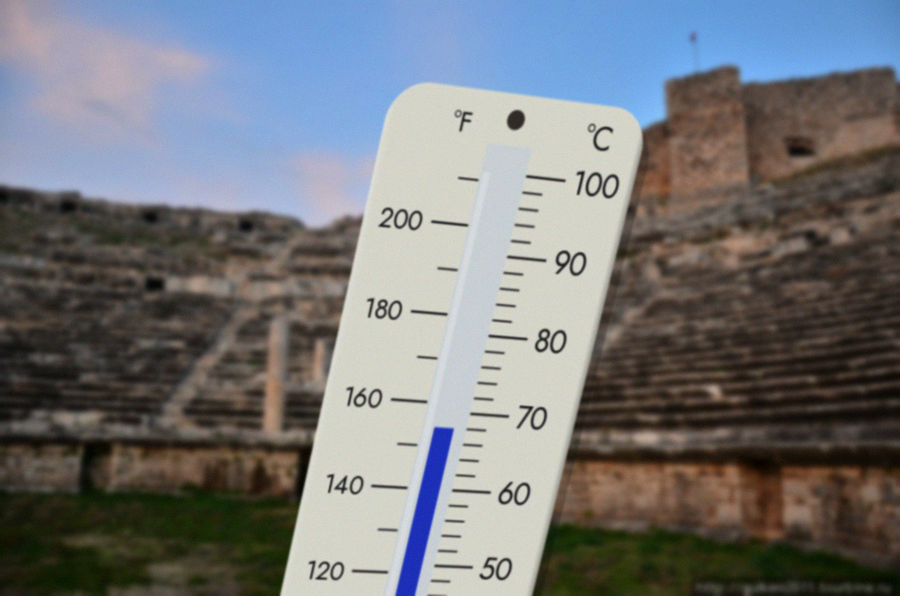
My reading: 68 (°C)
